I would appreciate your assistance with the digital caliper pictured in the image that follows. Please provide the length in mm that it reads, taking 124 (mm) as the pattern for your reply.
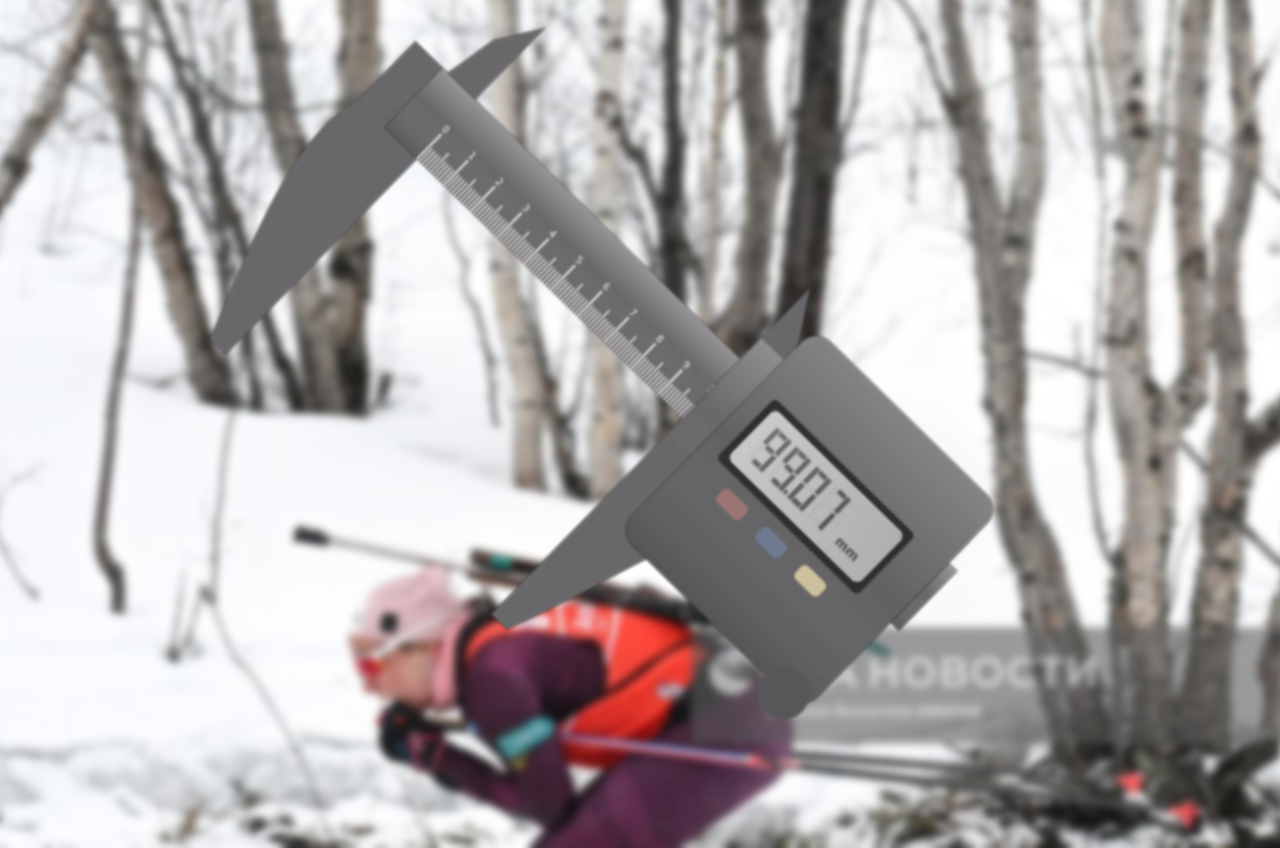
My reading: 99.07 (mm)
